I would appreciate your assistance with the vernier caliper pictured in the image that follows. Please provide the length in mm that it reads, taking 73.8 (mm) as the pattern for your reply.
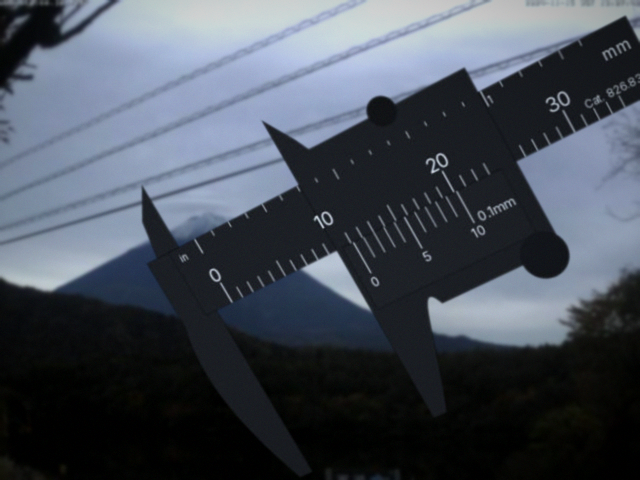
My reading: 11.2 (mm)
